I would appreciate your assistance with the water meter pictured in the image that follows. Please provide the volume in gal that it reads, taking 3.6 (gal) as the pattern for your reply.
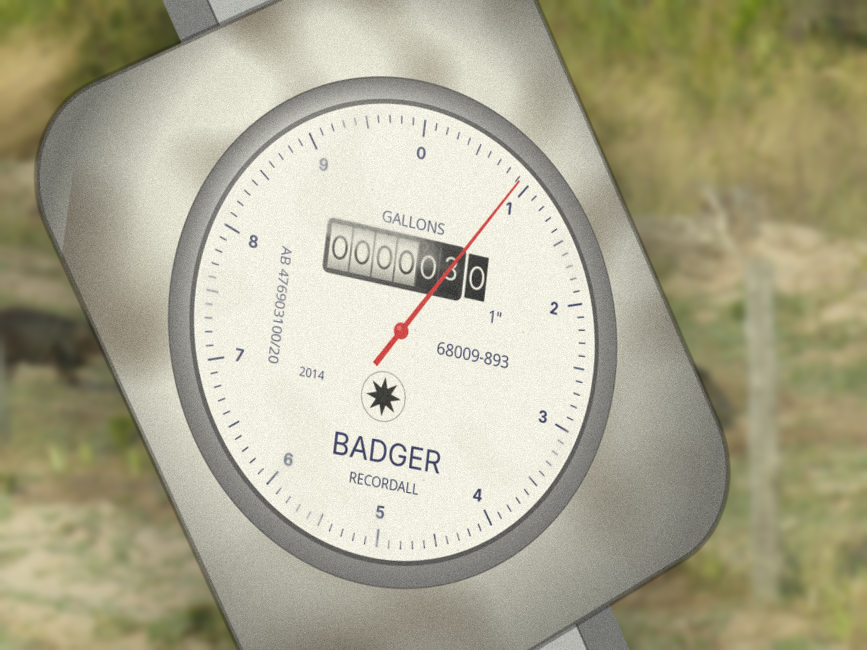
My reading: 30.9 (gal)
